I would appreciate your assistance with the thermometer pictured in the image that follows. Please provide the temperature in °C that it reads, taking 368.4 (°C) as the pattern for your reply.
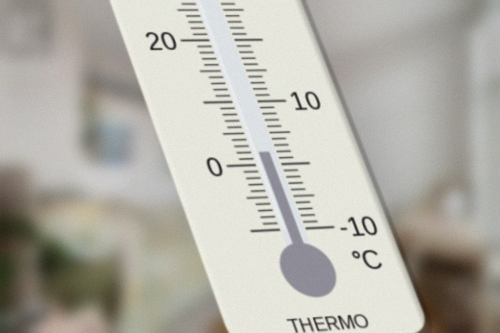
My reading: 2 (°C)
